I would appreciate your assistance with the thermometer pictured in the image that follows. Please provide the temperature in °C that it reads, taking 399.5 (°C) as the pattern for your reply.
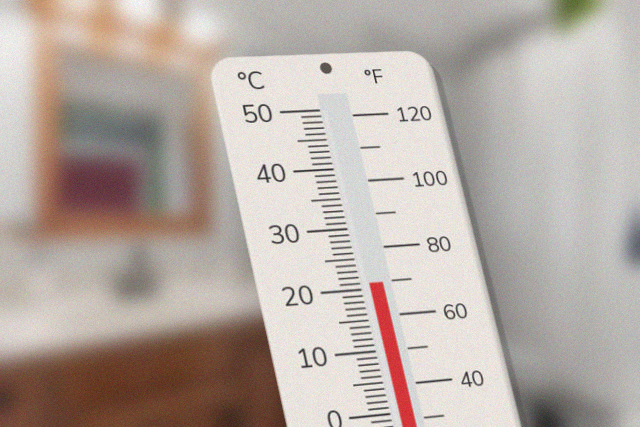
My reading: 21 (°C)
